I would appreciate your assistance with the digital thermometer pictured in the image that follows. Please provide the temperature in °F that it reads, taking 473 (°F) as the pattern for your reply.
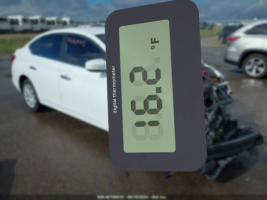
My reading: 16.2 (°F)
